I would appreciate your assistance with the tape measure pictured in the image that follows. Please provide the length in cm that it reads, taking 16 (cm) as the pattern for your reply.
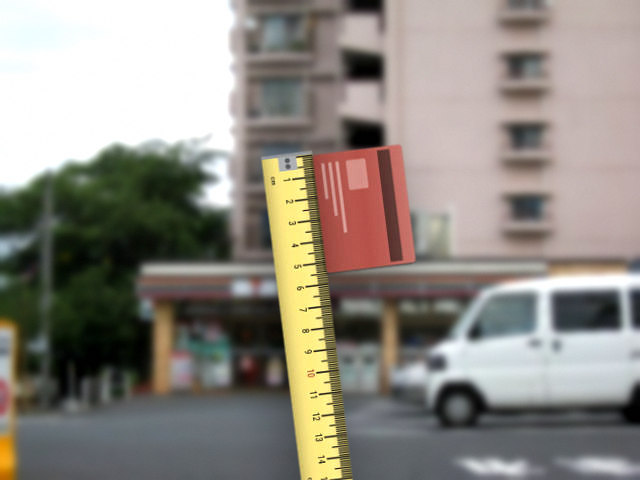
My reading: 5.5 (cm)
